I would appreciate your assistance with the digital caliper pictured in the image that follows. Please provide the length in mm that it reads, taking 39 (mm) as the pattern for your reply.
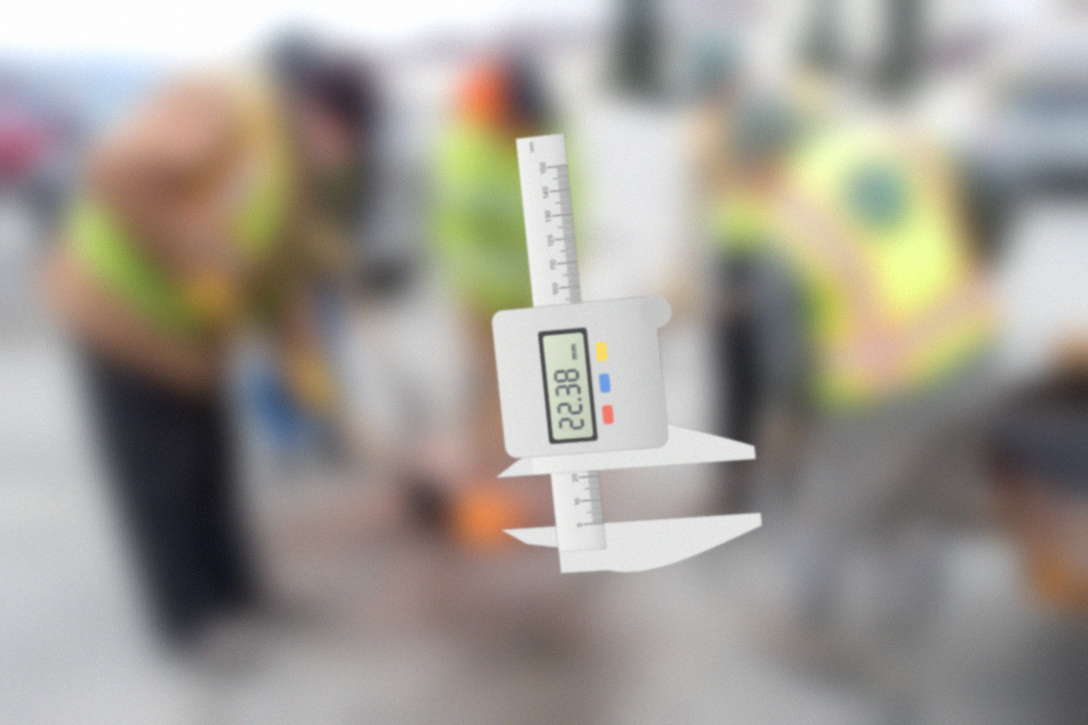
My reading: 22.38 (mm)
